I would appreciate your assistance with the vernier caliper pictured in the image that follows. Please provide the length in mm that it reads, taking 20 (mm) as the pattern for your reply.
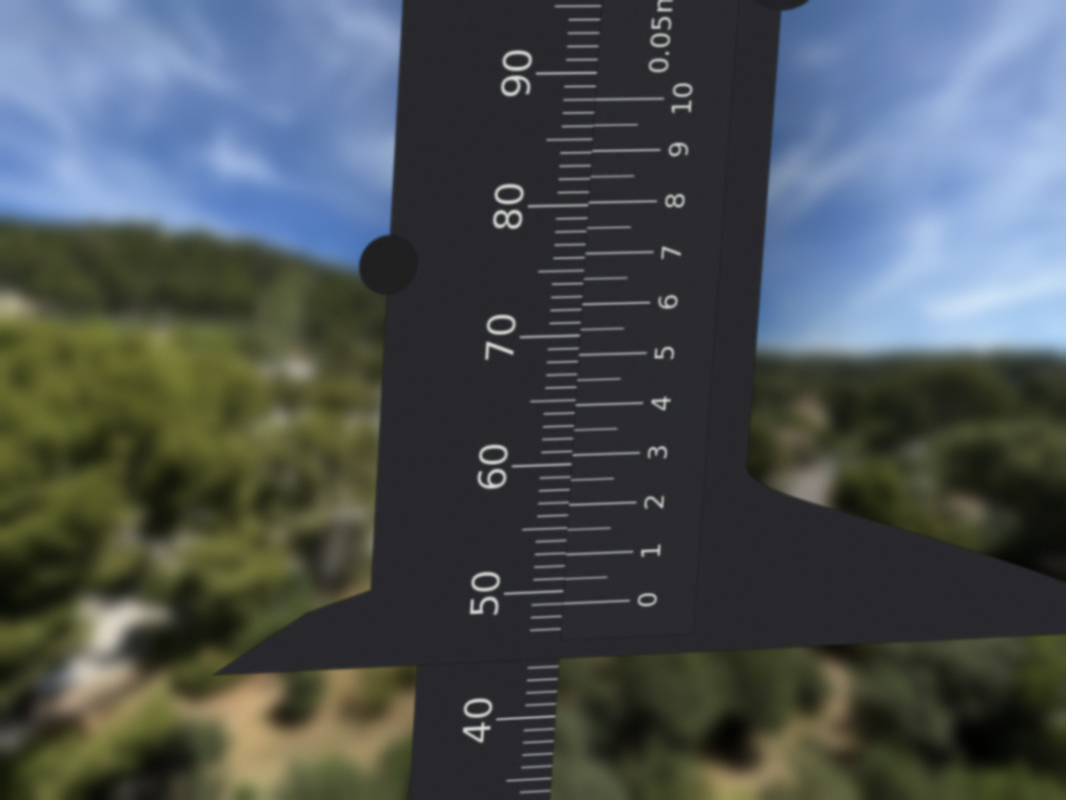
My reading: 49.0 (mm)
